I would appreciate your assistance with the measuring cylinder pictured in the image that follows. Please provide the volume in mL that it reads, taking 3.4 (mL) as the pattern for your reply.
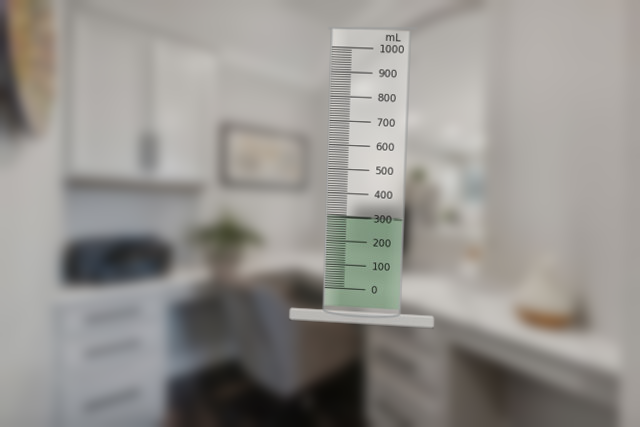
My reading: 300 (mL)
